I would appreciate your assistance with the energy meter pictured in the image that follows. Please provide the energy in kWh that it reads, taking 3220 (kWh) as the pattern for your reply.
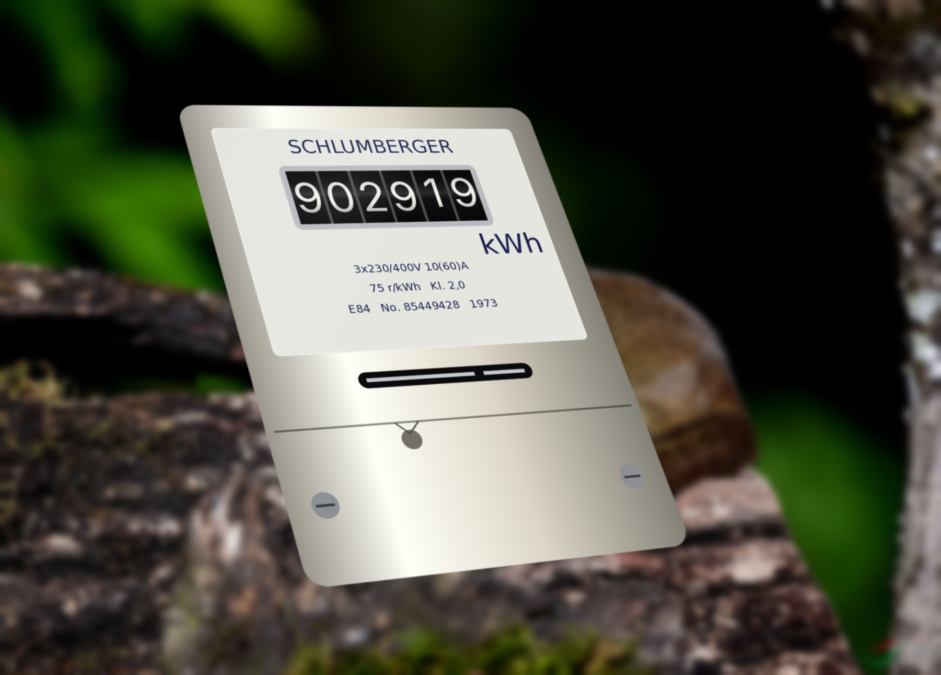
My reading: 902919 (kWh)
